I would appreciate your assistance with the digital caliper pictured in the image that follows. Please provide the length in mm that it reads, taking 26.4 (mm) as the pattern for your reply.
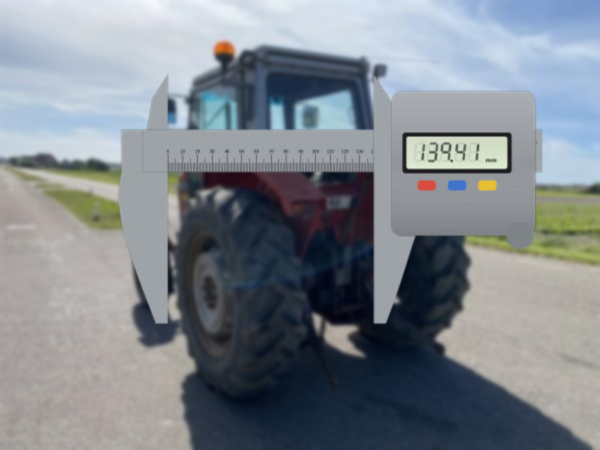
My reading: 139.41 (mm)
